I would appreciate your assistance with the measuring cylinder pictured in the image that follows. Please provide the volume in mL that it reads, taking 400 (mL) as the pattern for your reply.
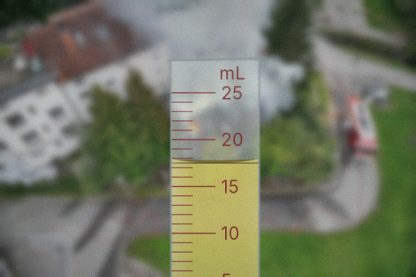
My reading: 17.5 (mL)
